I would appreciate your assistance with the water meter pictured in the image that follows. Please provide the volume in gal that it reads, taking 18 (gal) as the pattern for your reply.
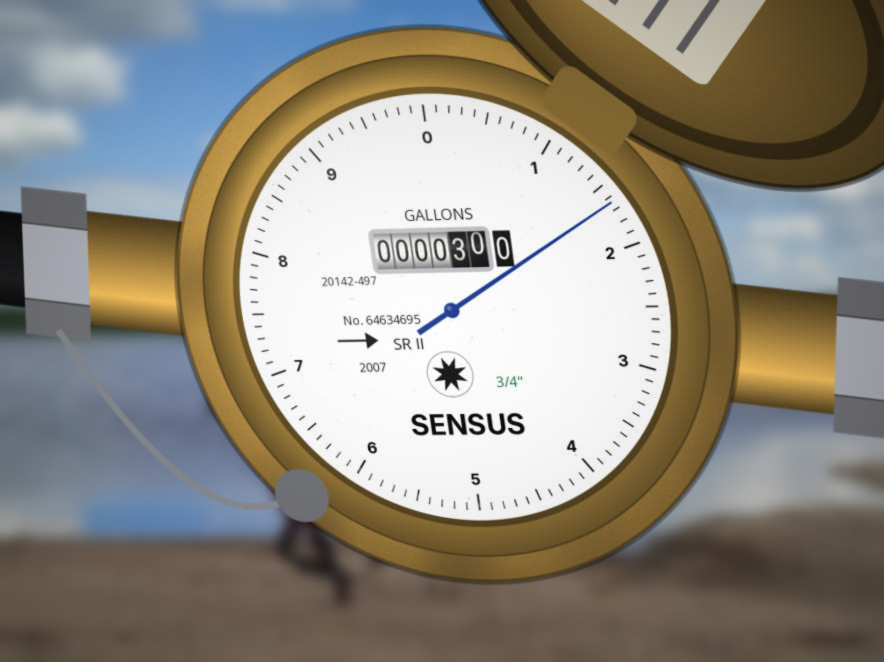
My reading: 301.6 (gal)
